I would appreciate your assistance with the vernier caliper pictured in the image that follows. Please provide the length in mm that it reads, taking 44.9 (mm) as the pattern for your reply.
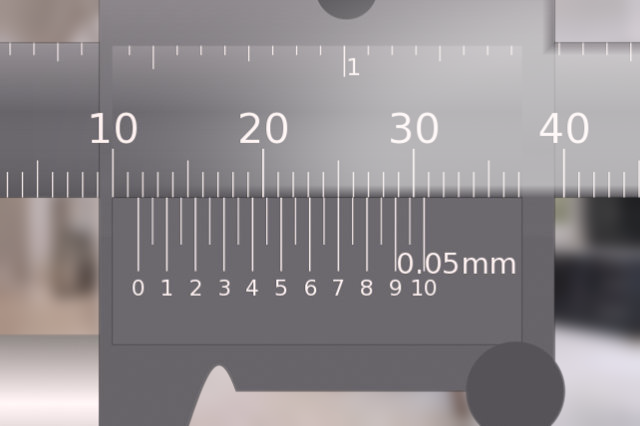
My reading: 11.7 (mm)
